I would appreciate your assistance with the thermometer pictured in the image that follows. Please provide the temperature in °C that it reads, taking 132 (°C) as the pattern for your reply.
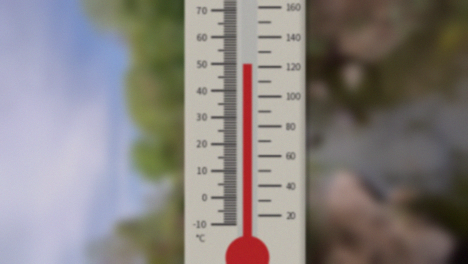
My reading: 50 (°C)
